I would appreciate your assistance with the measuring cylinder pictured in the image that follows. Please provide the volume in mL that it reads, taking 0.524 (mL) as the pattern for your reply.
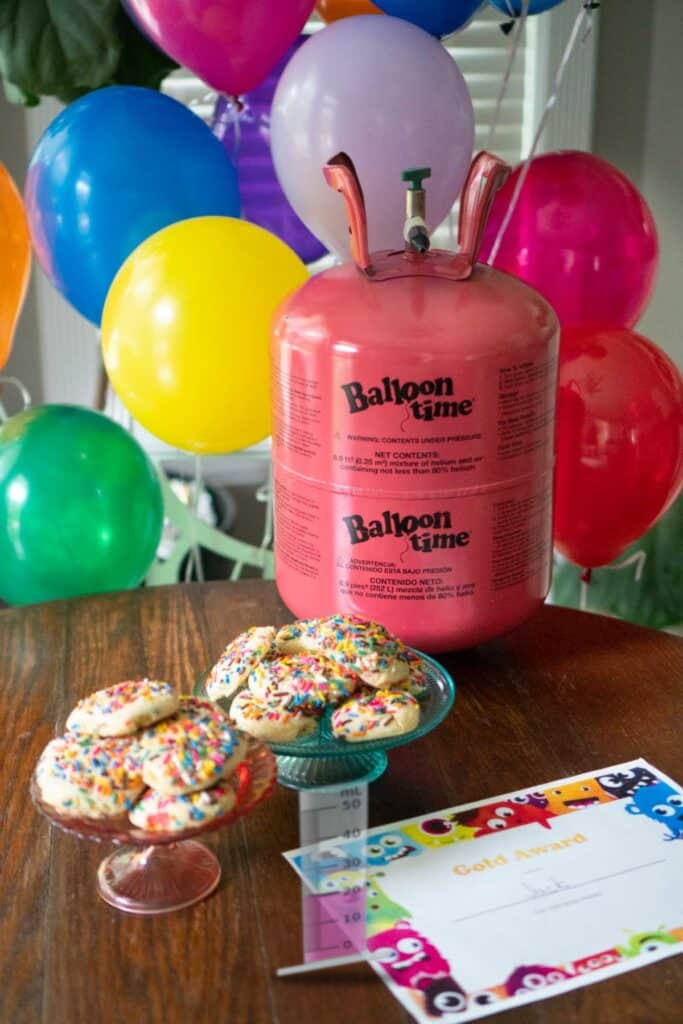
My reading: 20 (mL)
